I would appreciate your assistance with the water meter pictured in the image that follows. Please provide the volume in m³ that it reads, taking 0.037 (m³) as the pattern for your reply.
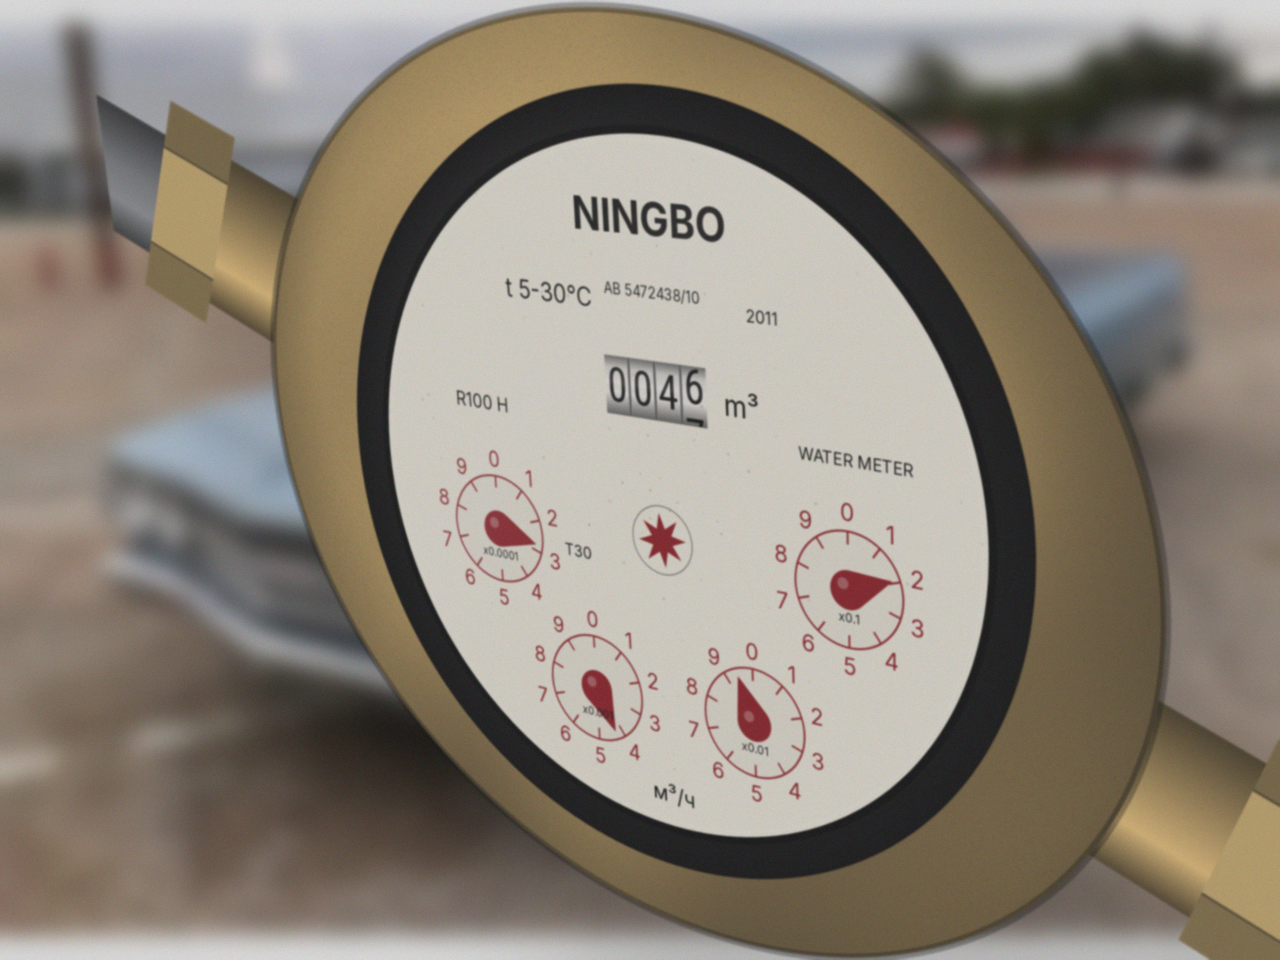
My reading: 46.1942 (m³)
